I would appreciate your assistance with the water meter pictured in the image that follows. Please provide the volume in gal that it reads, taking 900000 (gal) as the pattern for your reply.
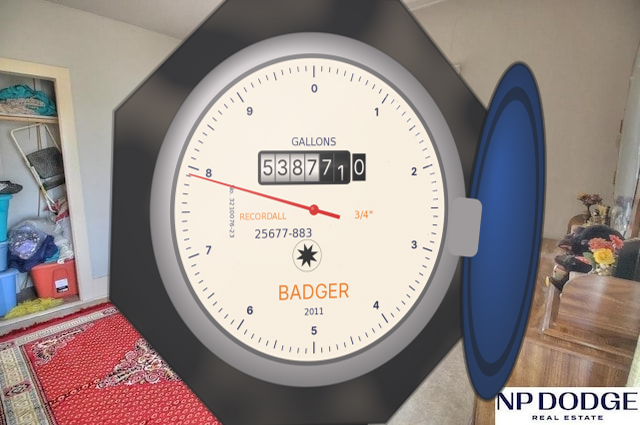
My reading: 5387707.9 (gal)
